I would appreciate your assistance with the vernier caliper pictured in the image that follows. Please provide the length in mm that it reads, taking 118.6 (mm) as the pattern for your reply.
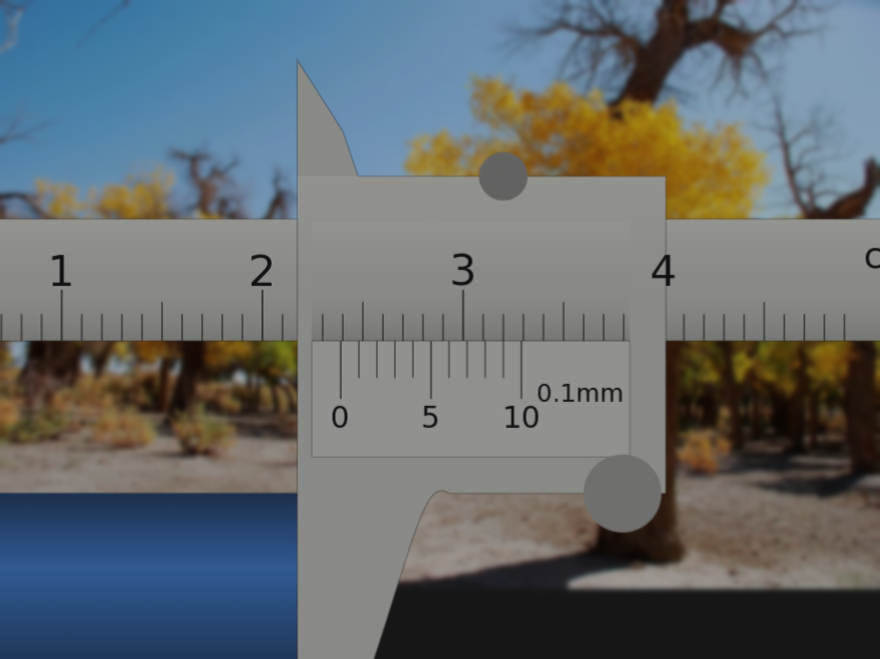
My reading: 23.9 (mm)
